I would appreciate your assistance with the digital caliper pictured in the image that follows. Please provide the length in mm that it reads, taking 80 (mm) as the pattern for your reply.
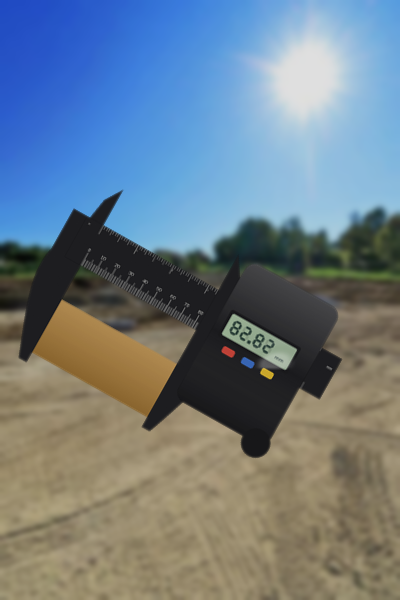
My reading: 82.82 (mm)
